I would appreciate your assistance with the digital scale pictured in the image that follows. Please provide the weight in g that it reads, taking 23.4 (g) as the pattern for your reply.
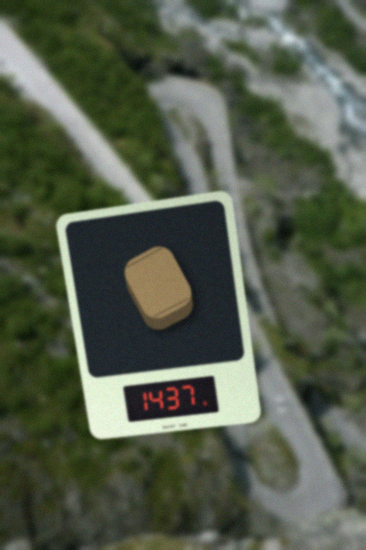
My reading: 1437 (g)
